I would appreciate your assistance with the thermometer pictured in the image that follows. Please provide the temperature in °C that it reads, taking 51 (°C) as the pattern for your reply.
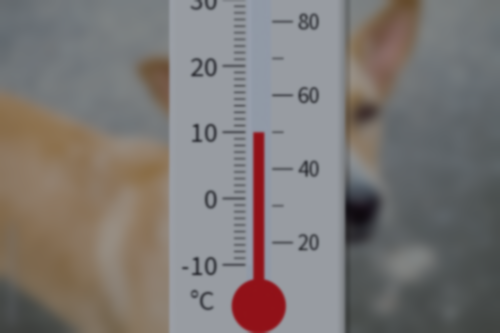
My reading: 10 (°C)
